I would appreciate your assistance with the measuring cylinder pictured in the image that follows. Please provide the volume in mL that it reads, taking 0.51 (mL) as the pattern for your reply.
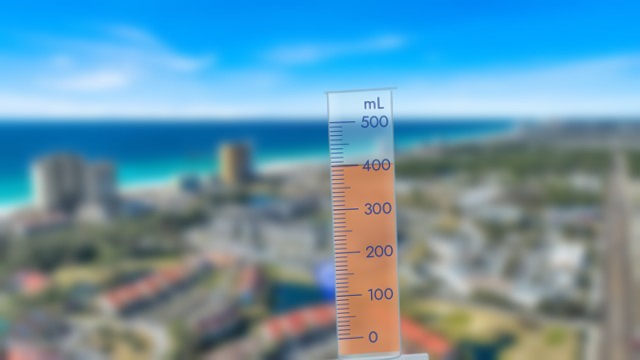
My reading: 400 (mL)
